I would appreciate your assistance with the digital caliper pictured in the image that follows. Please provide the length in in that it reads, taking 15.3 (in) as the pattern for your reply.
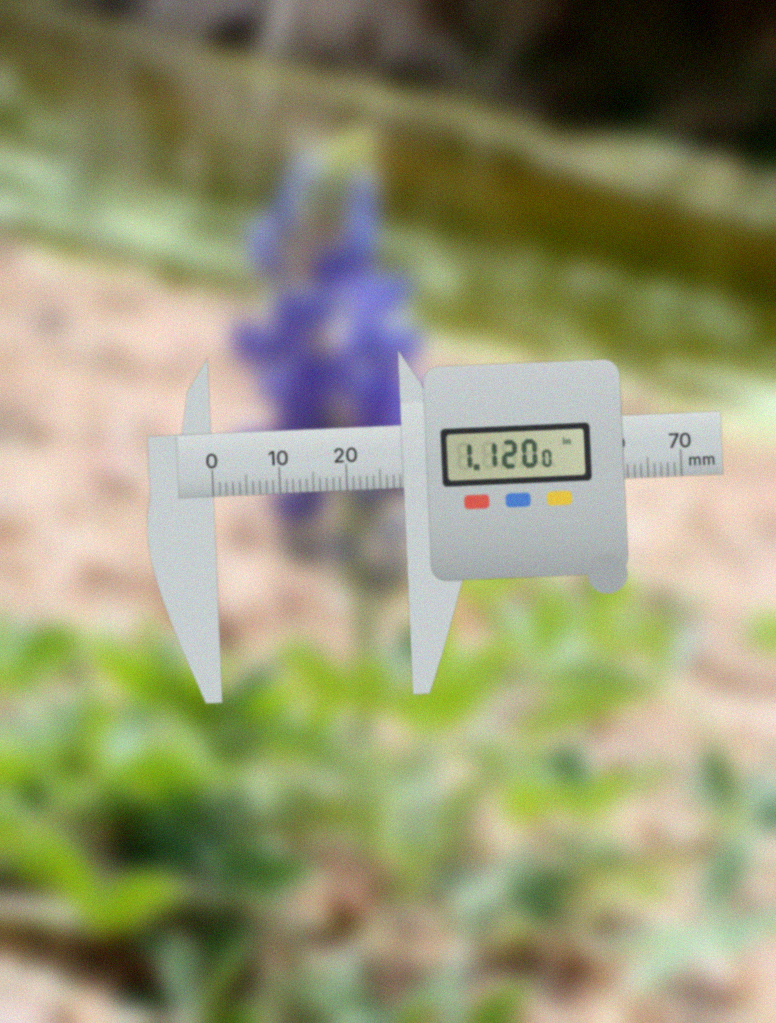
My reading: 1.1200 (in)
